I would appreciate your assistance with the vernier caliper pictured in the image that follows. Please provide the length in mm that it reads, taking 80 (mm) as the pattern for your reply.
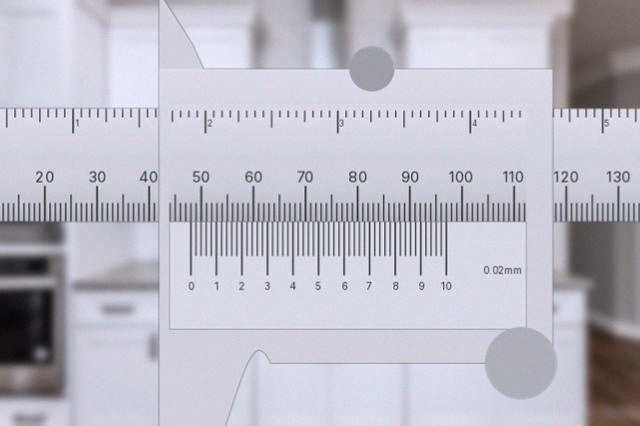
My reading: 48.0 (mm)
